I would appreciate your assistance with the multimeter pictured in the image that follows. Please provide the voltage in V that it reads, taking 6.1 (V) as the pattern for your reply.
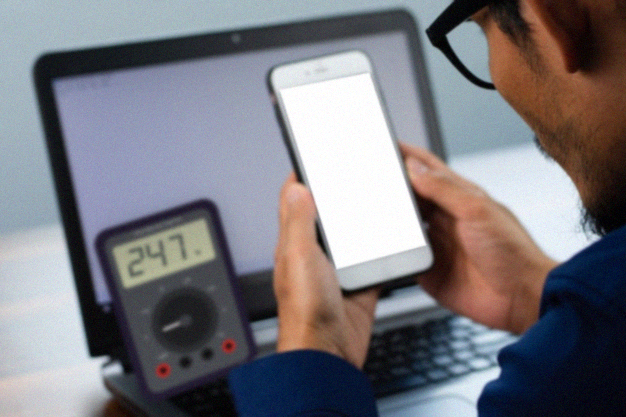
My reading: 247 (V)
